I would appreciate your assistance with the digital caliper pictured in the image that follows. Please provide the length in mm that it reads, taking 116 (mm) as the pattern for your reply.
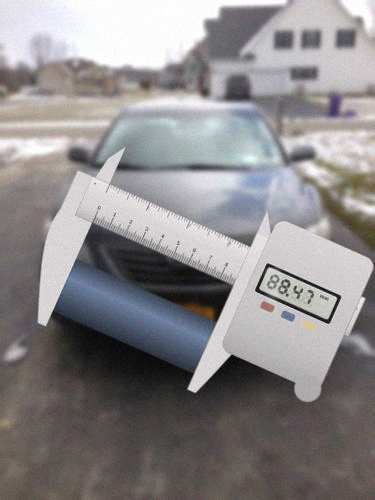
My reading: 88.47 (mm)
